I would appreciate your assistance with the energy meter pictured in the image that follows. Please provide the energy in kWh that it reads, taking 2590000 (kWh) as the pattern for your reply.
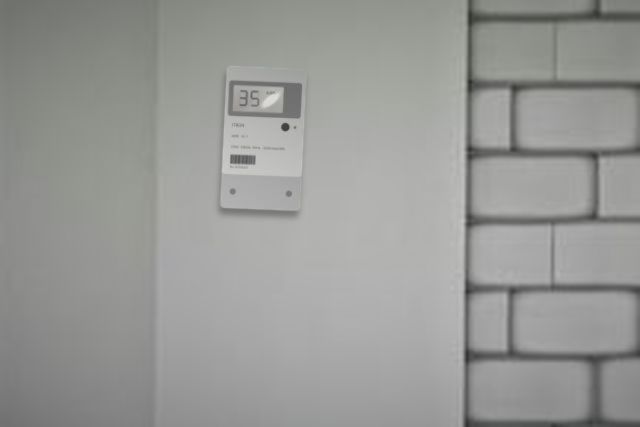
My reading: 35 (kWh)
